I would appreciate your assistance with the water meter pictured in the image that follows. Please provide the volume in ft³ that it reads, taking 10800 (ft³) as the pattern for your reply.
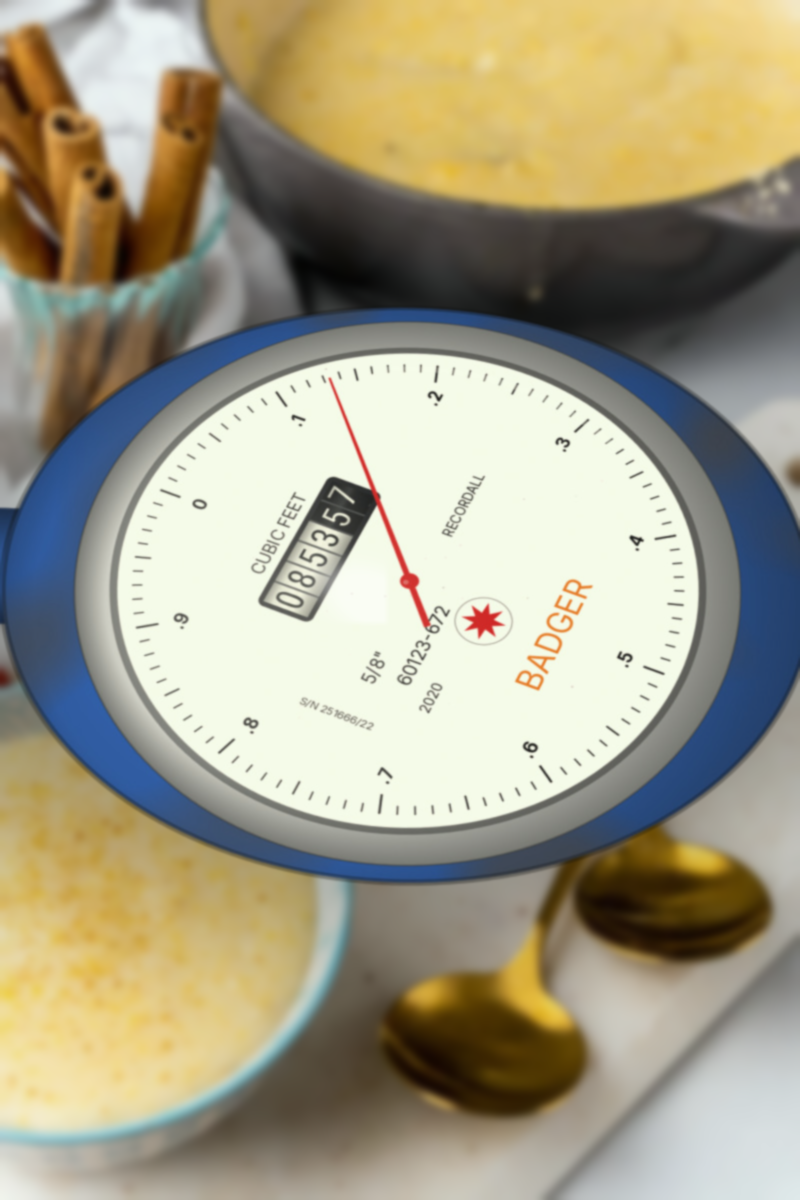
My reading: 85357.13 (ft³)
